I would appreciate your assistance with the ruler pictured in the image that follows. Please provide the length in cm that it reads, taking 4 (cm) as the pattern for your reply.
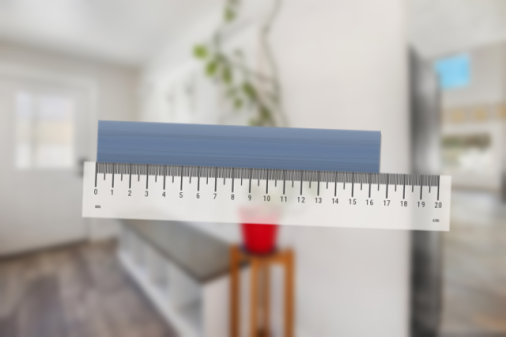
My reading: 16.5 (cm)
